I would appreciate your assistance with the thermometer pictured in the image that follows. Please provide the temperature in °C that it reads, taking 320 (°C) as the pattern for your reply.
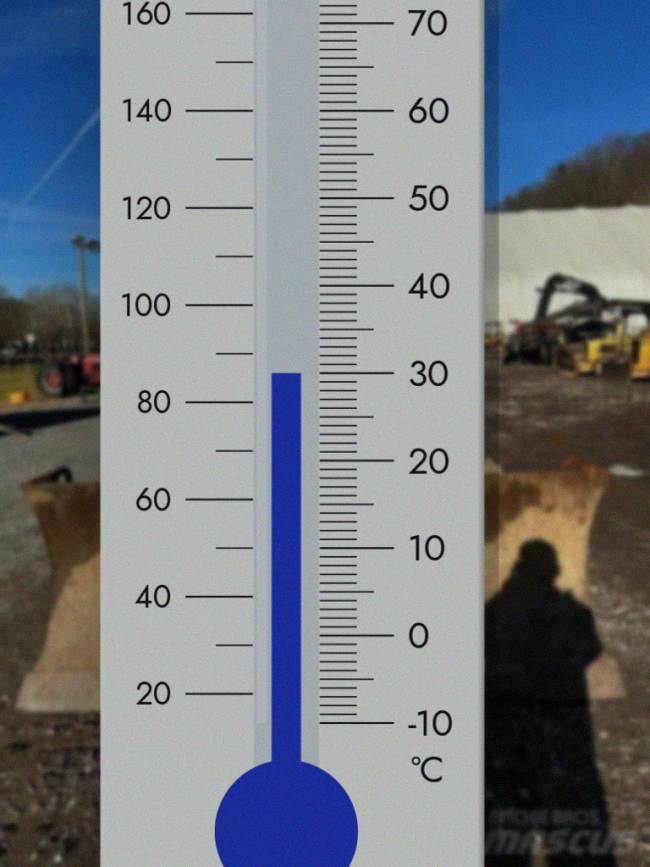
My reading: 30 (°C)
